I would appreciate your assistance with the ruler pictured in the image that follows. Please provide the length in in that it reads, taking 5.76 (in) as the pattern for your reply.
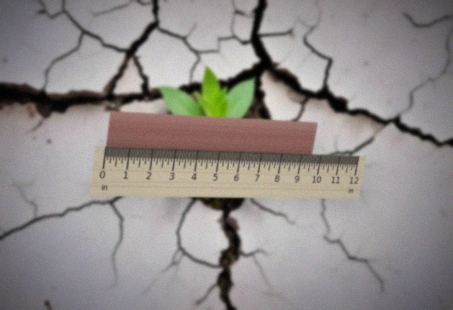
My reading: 9.5 (in)
